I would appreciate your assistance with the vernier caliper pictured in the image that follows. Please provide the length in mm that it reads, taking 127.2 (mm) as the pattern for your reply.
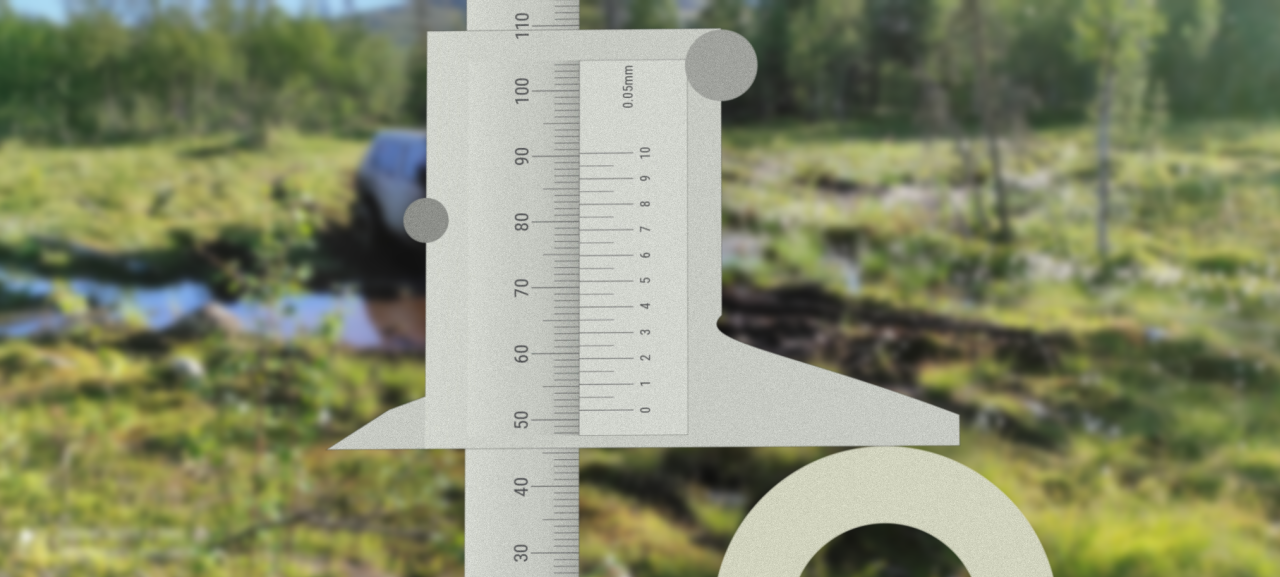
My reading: 51.4 (mm)
